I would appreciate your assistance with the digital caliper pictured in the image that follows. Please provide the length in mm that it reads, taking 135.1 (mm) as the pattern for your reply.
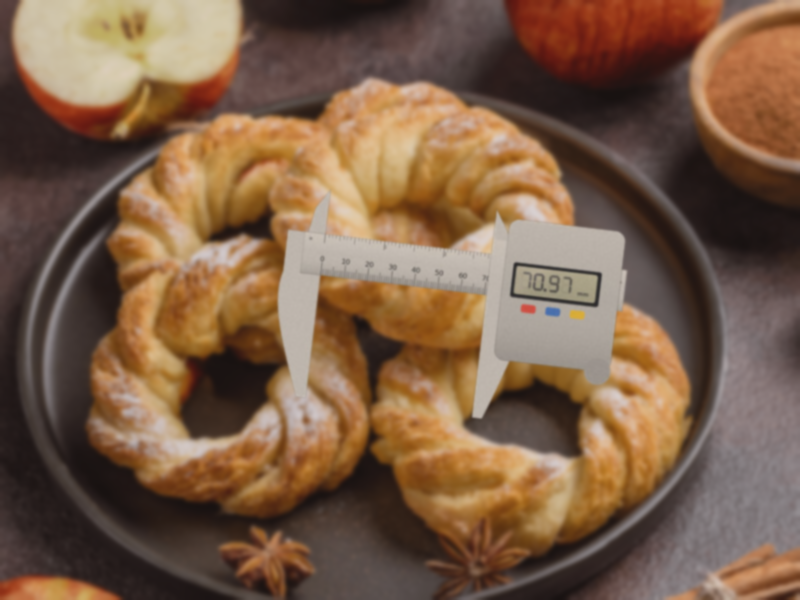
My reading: 70.97 (mm)
